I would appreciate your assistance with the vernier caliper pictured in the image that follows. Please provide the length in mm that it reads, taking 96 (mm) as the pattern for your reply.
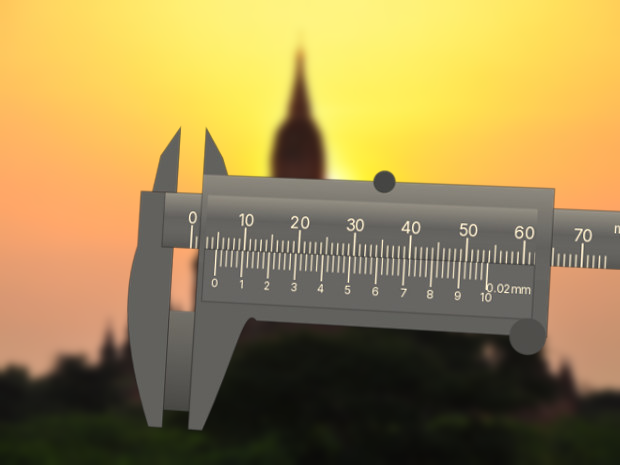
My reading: 4.8 (mm)
